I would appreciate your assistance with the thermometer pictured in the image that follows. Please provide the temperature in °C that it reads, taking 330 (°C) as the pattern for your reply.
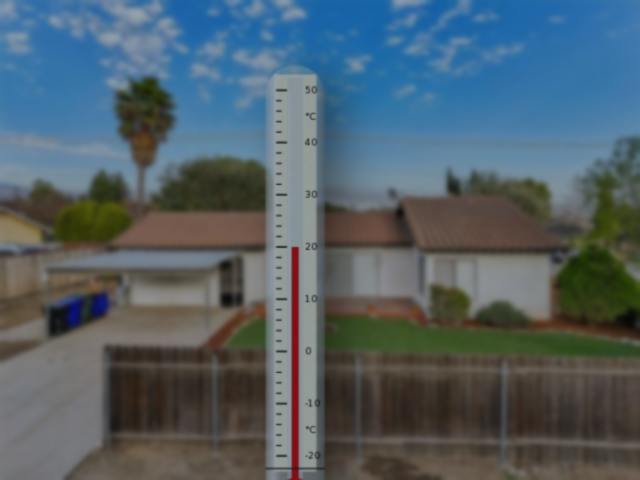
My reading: 20 (°C)
